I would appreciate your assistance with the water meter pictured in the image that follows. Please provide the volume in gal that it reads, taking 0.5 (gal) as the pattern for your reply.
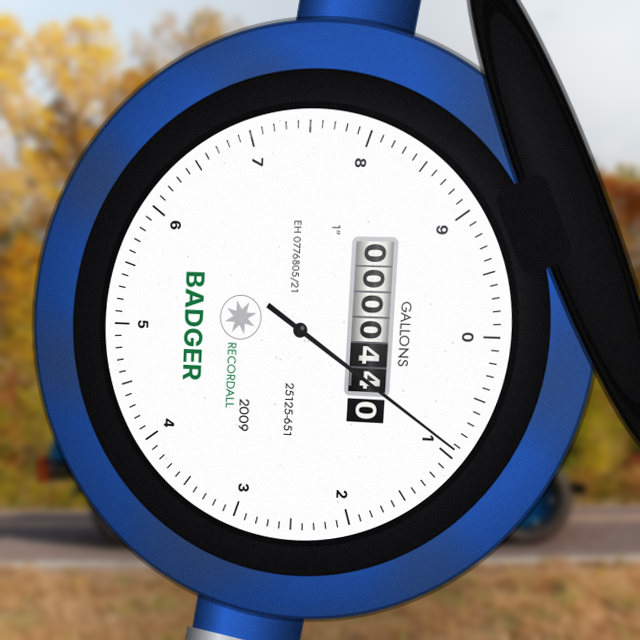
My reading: 440.9 (gal)
